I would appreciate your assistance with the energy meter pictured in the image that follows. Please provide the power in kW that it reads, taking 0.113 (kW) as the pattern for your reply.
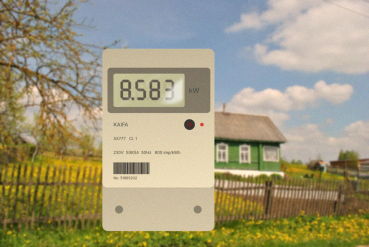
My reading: 8.583 (kW)
